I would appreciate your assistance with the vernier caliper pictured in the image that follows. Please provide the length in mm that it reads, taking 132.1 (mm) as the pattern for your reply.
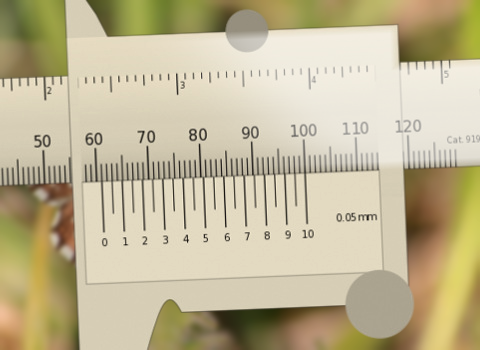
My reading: 61.0 (mm)
